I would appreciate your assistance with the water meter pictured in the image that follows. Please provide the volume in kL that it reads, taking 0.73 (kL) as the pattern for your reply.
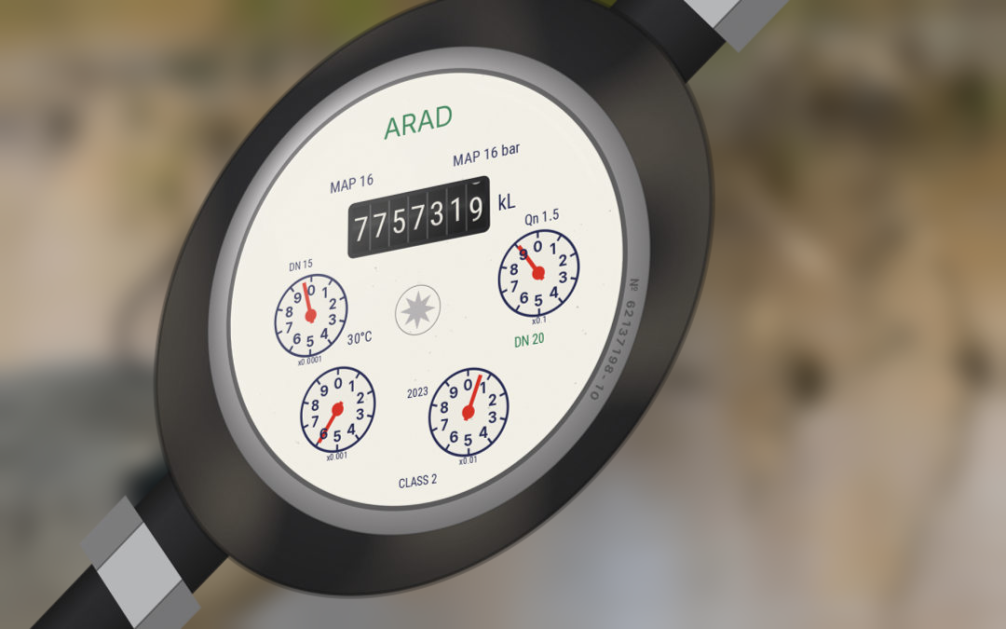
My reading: 7757318.9059 (kL)
